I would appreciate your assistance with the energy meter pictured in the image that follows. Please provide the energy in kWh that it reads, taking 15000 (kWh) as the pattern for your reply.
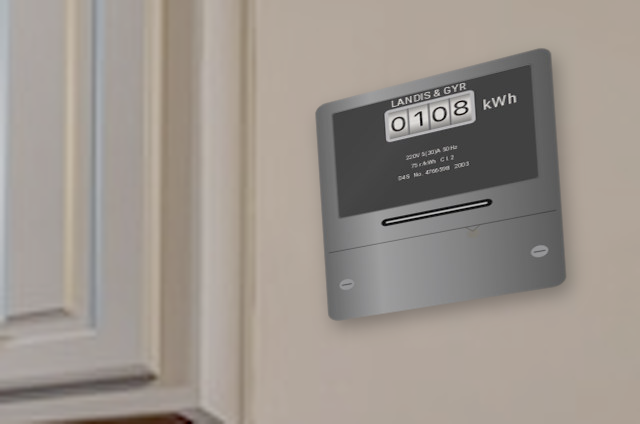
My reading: 108 (kWh)
